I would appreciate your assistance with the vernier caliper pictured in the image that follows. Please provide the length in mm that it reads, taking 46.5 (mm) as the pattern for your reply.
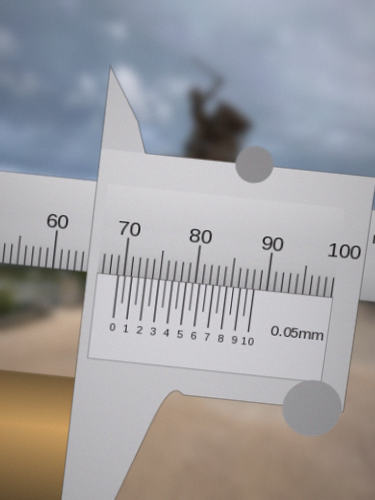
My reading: 69.2 (mm)
